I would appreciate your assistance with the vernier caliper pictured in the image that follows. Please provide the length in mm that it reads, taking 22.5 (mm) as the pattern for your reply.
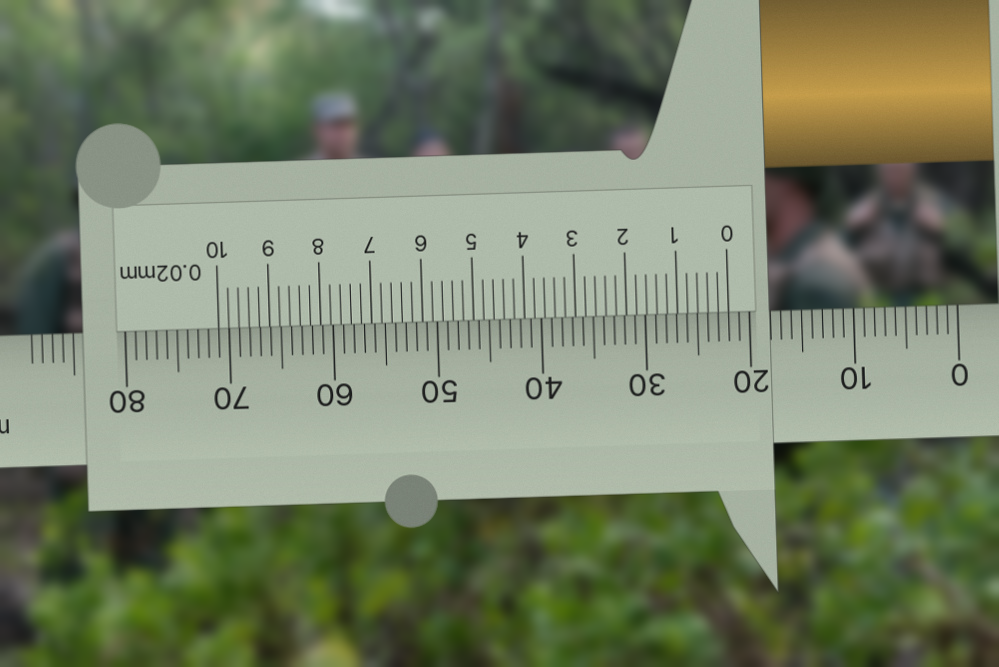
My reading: 22.0 (mm)
